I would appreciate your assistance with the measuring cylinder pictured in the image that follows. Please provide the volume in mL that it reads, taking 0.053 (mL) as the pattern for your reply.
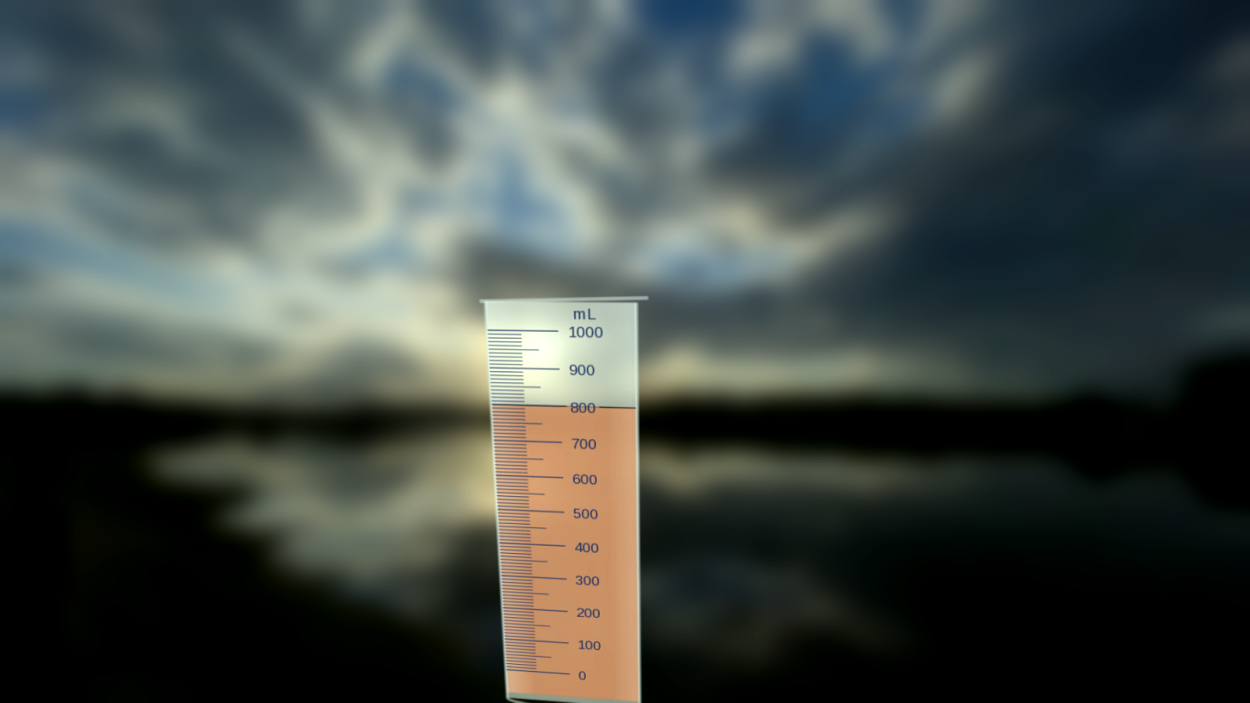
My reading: 800 (mL)
